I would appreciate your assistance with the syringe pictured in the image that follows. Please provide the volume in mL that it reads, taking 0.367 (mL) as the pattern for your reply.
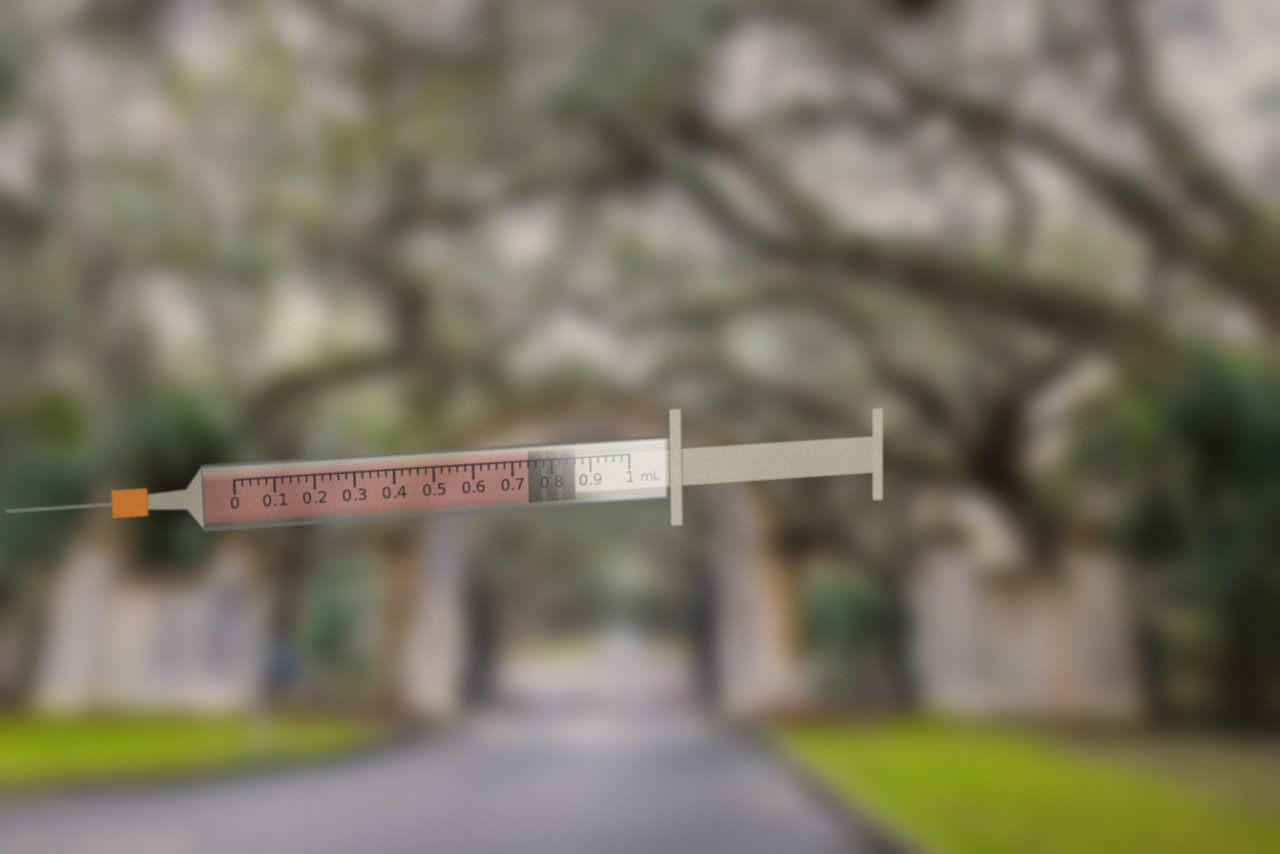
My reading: 0.74 (mL)
